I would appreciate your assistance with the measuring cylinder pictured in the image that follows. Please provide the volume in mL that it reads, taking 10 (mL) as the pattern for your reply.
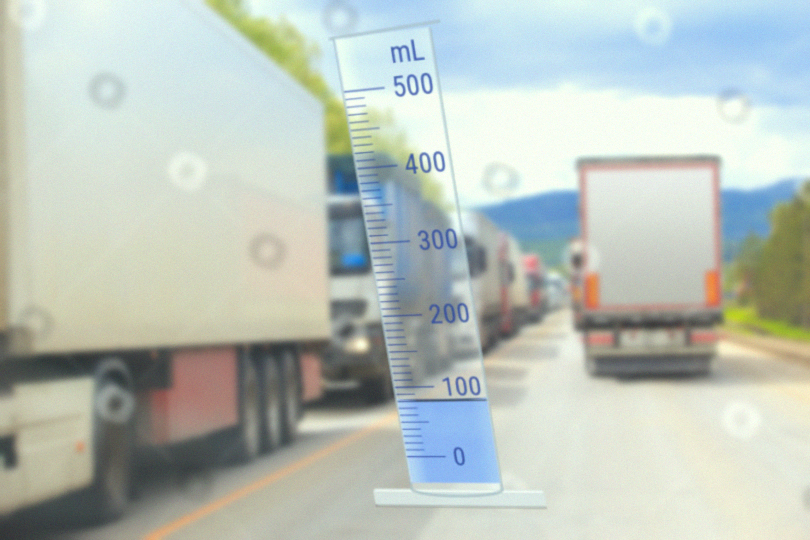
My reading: 80 (mL)
